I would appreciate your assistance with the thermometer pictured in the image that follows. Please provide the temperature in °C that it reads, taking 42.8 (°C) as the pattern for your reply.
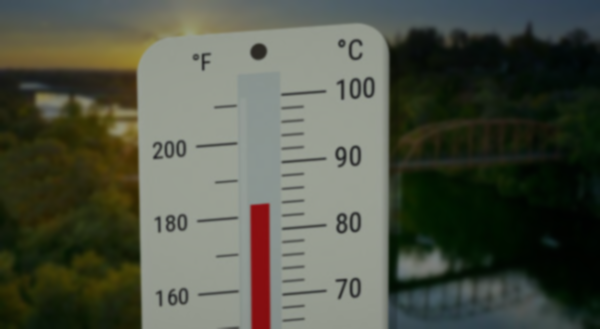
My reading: 84 (°C)
